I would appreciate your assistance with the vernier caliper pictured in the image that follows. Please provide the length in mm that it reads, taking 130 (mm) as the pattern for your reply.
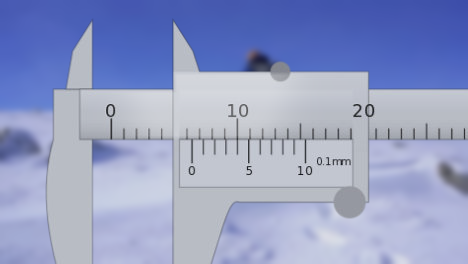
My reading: 6.4 (mm)
